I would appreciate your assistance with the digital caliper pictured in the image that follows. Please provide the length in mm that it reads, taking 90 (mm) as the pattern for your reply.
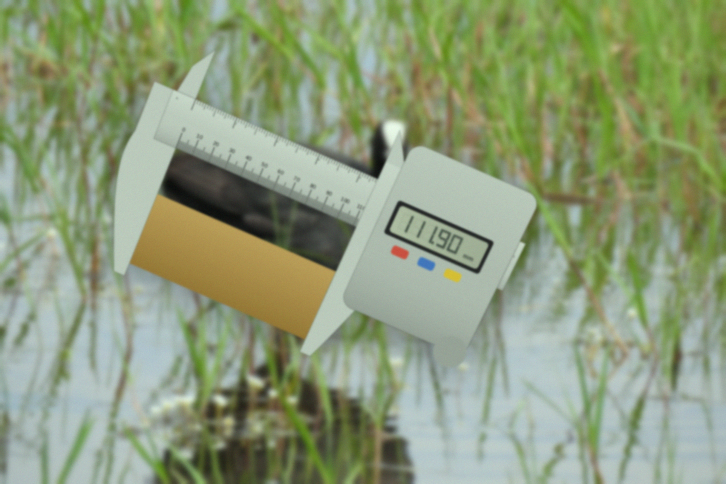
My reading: 111.90 (mm)
